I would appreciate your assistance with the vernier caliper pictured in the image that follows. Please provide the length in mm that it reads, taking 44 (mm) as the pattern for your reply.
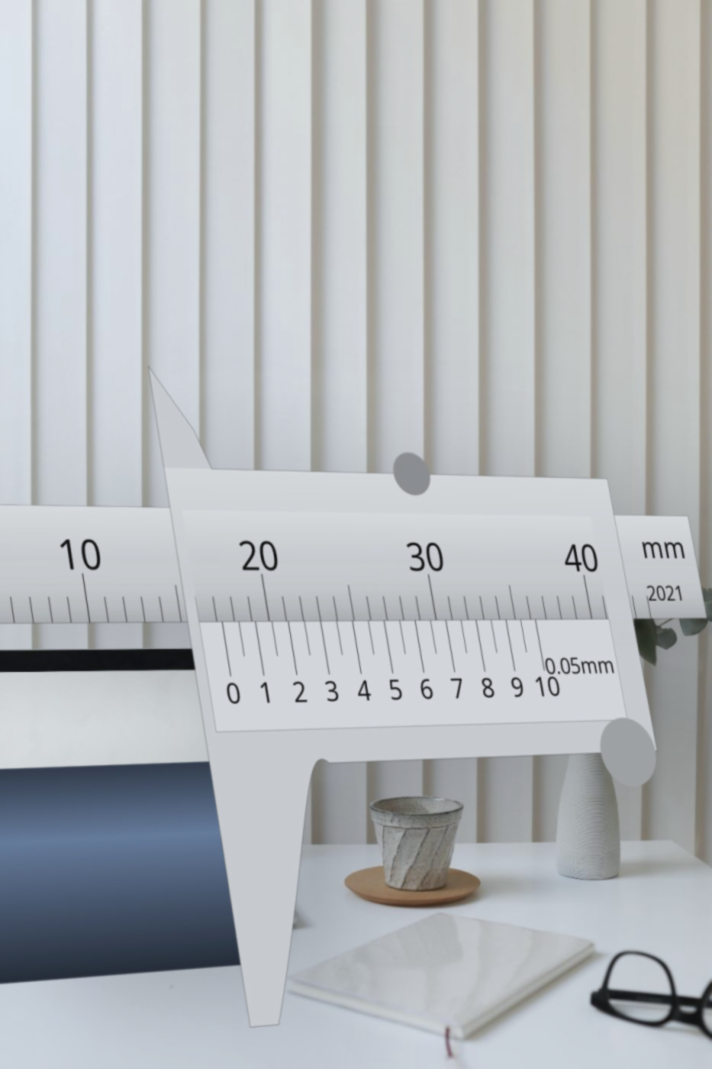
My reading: 17.3 (mm)
